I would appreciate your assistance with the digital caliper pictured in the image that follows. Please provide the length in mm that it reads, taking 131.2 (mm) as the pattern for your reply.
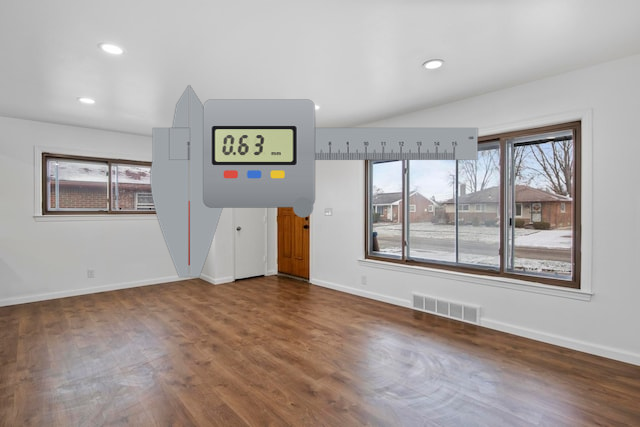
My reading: 0.63 (mm)
